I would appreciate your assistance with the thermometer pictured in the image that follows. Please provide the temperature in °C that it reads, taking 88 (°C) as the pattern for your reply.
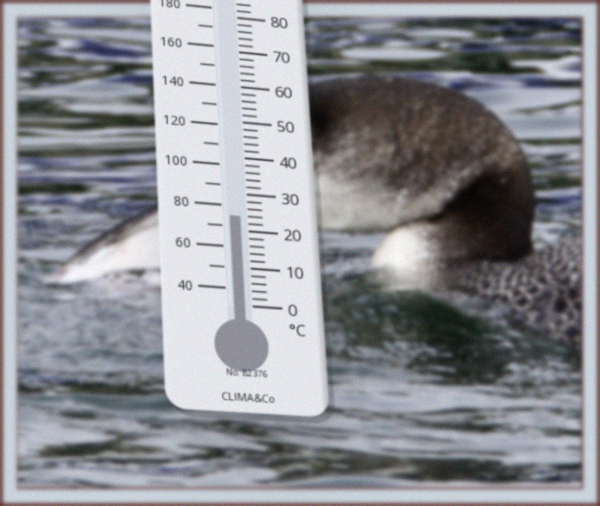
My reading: 24 (°C)
